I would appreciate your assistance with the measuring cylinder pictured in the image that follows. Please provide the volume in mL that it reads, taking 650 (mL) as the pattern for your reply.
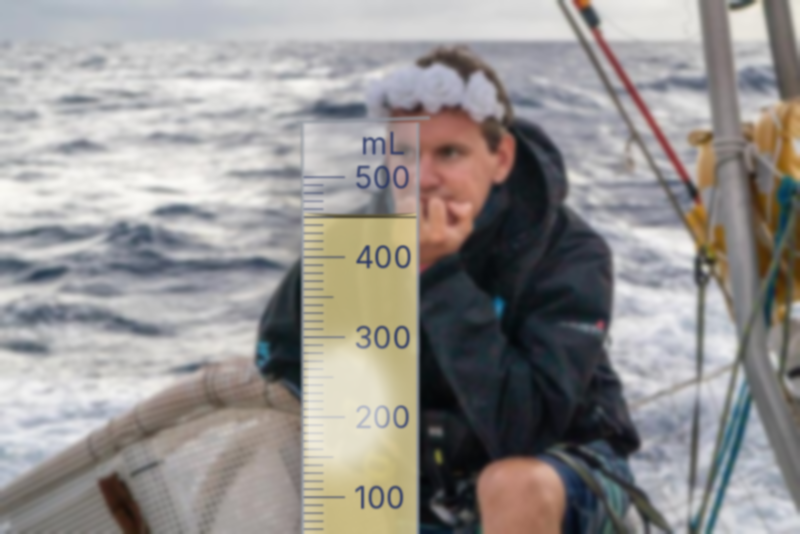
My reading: 450 (mL)
